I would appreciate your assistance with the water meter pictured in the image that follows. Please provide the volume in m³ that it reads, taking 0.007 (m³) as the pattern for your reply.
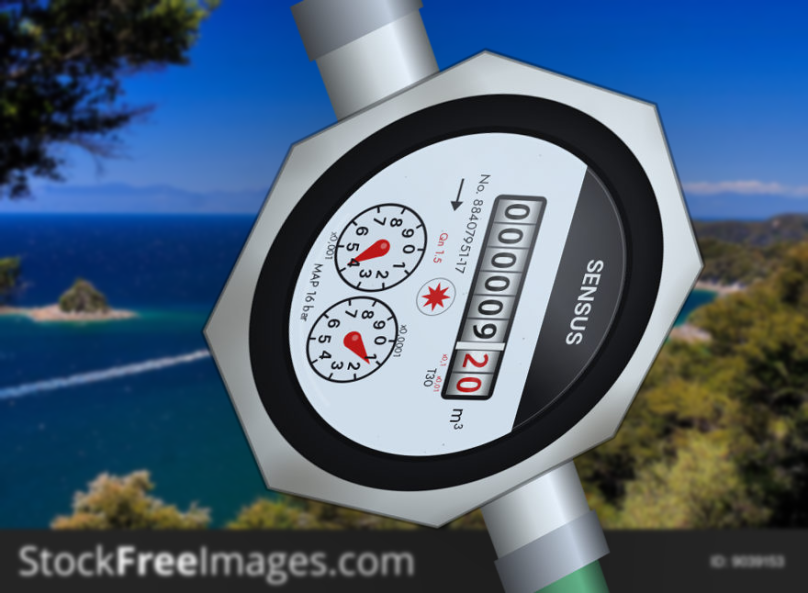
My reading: 9.2041 (m³)
